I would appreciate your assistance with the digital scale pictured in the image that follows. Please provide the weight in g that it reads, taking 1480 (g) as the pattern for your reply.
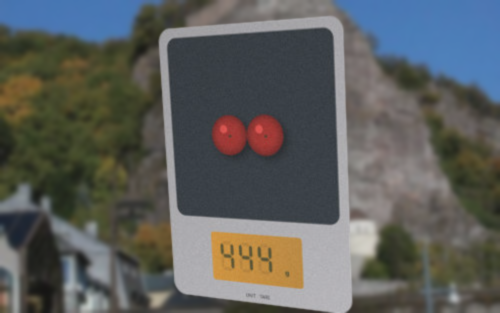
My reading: 444 (g)
